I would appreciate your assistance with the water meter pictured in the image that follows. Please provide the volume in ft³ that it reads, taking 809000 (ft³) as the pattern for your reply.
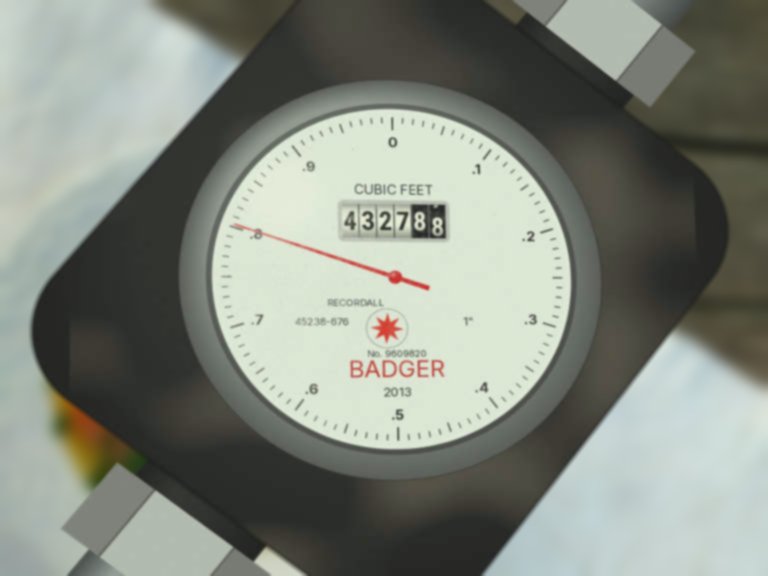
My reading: 432787.80 (ft³)
